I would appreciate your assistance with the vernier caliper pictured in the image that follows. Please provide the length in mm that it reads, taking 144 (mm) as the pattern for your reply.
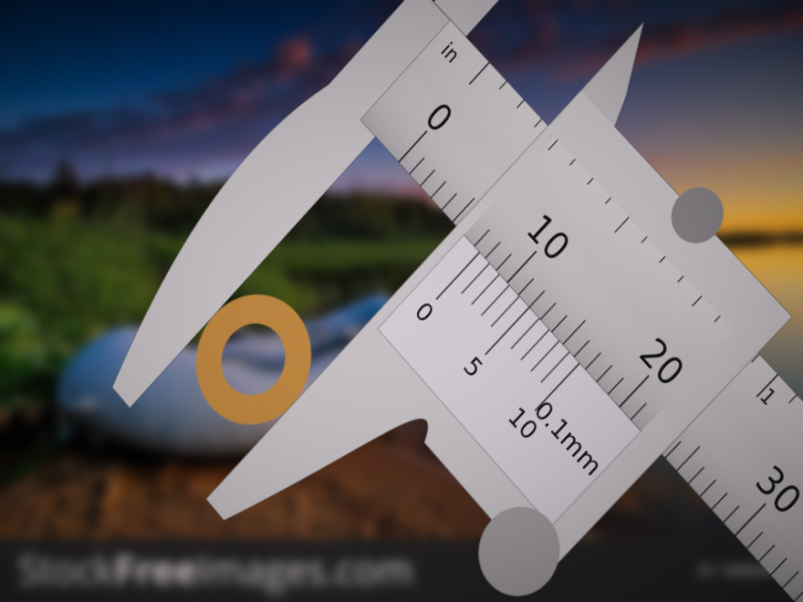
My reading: 7.5 (mm)
